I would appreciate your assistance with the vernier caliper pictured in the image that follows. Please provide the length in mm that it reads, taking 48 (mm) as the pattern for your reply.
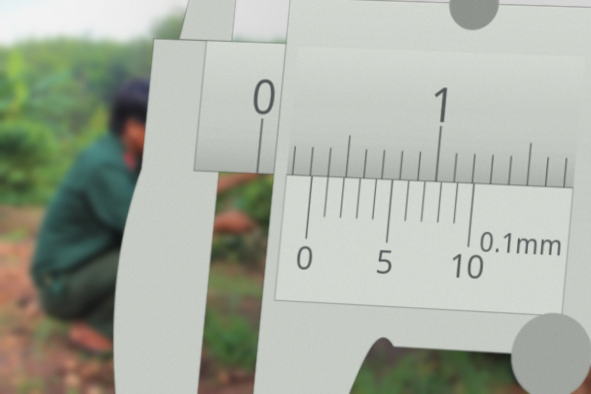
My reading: 3.1 (mm)
